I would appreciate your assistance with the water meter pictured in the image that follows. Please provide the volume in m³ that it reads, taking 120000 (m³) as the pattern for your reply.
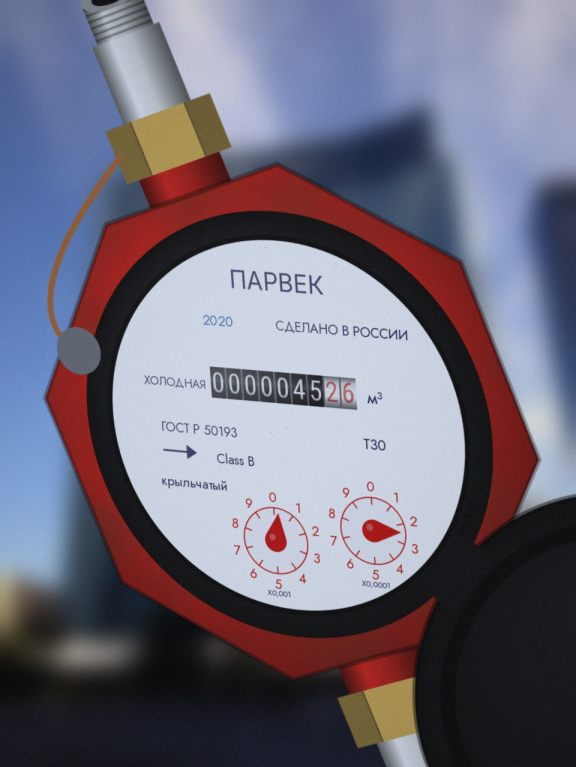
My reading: 45.2602 (m³)
